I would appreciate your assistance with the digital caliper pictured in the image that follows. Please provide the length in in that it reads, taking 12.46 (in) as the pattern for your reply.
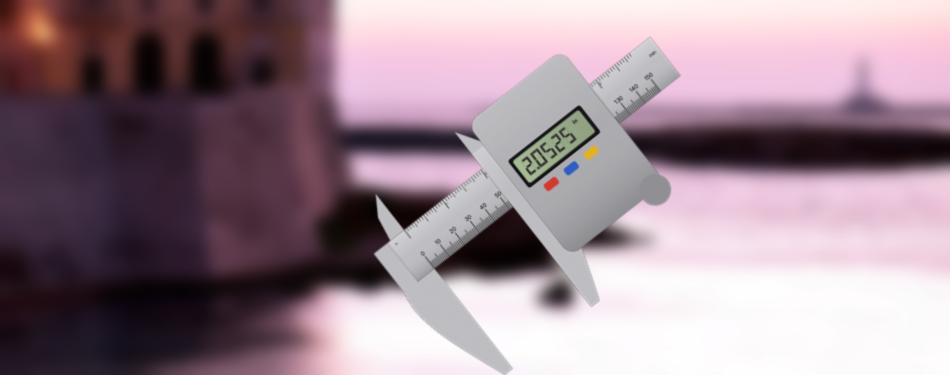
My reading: 2.0525 (in)
